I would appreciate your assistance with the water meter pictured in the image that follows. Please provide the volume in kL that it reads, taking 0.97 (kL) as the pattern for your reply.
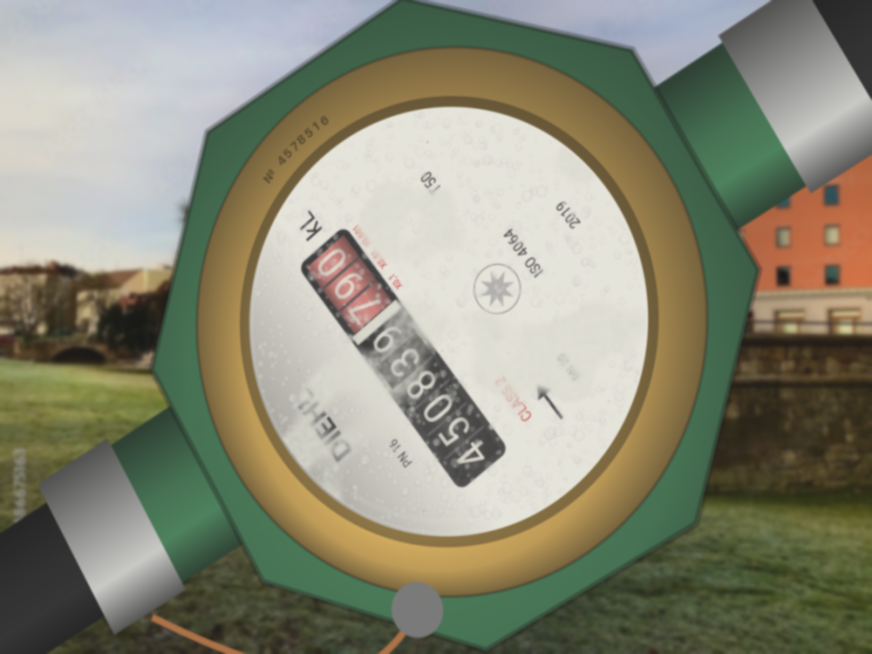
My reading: 450839.790 (kL)
